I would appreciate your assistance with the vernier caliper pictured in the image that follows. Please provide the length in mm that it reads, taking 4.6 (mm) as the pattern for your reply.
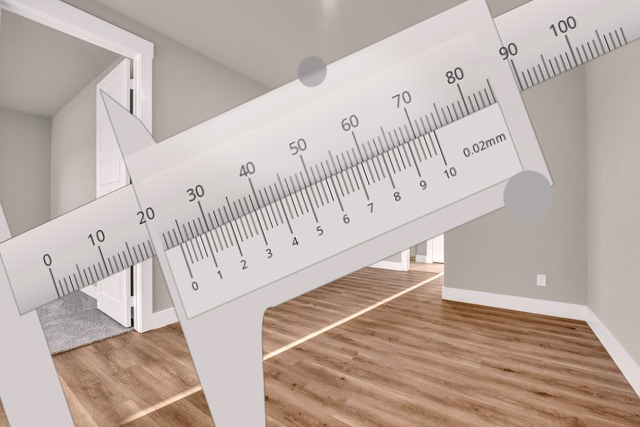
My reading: 24.4 (mm)
